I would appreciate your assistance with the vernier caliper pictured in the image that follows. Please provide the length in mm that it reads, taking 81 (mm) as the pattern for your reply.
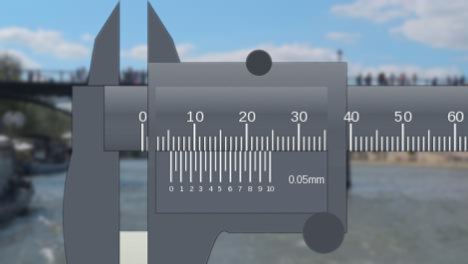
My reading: 5.5 (mm)
